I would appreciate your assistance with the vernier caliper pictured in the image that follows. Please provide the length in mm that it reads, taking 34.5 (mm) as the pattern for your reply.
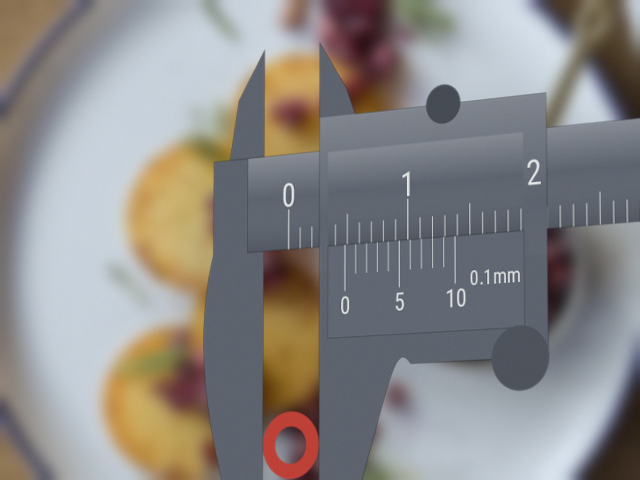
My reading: 4.8 (mm)
